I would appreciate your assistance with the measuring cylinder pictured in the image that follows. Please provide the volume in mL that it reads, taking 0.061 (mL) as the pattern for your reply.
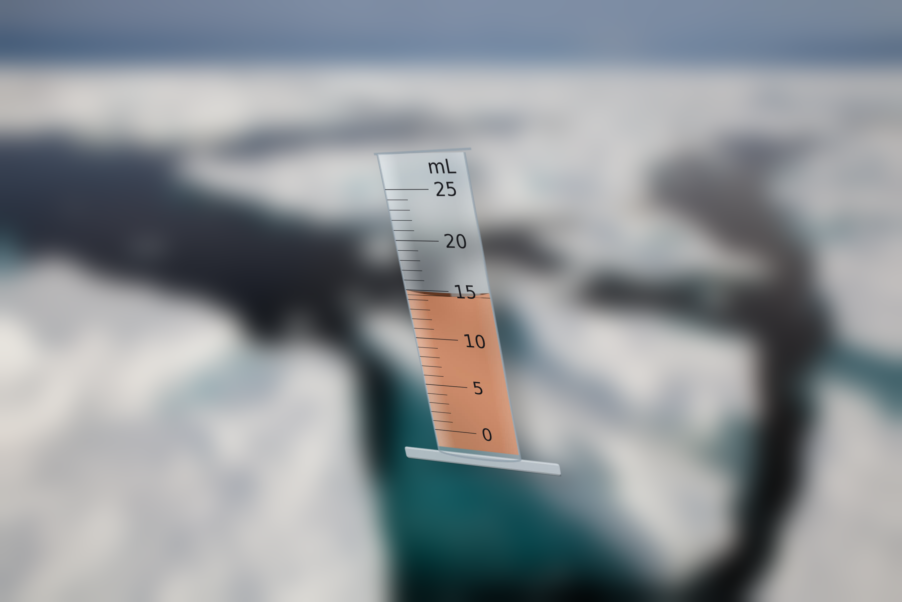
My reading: 14.5 (mL)
